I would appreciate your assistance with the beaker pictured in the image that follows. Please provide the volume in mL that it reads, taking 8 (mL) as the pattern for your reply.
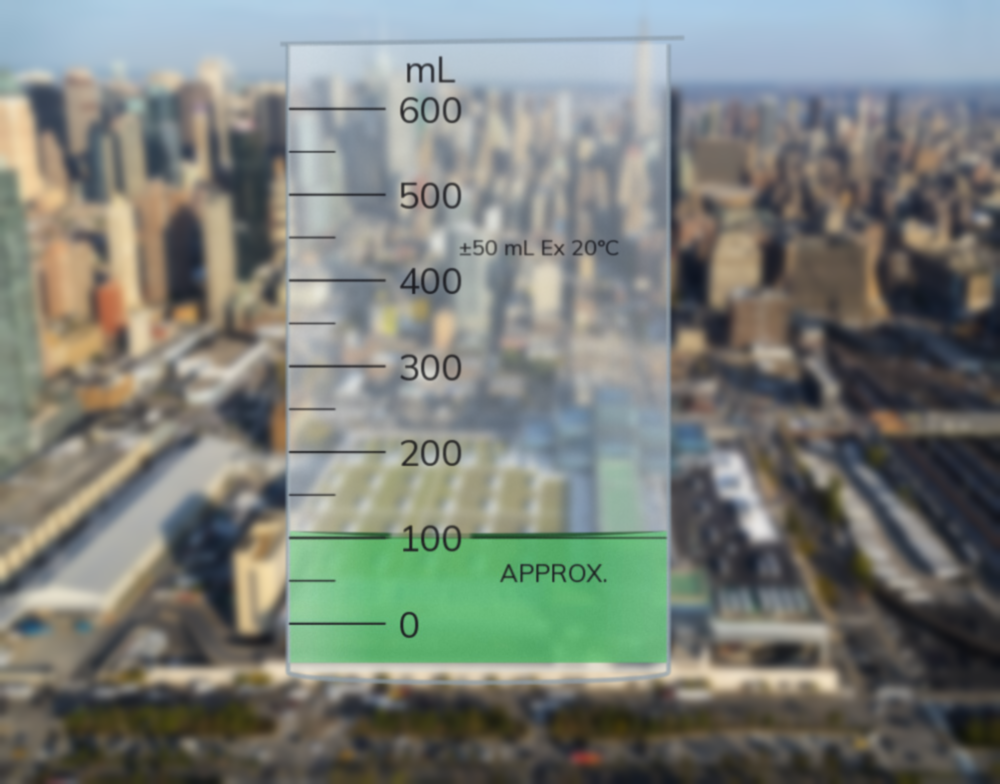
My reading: 100 (mL)
